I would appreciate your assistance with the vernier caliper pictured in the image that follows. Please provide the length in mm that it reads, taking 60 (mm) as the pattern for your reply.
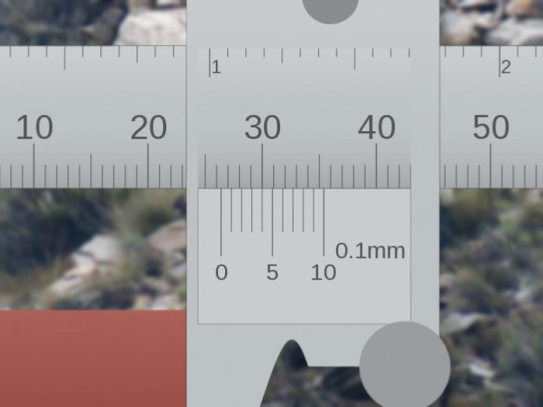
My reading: 26.4 (mm)
